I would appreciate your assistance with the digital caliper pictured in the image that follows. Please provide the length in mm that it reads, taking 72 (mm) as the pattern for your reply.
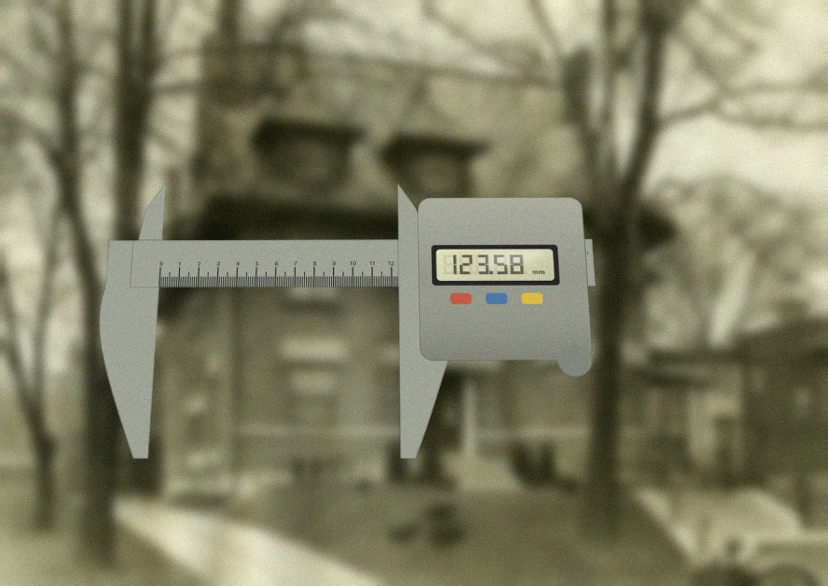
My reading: 123.58 (mm)
